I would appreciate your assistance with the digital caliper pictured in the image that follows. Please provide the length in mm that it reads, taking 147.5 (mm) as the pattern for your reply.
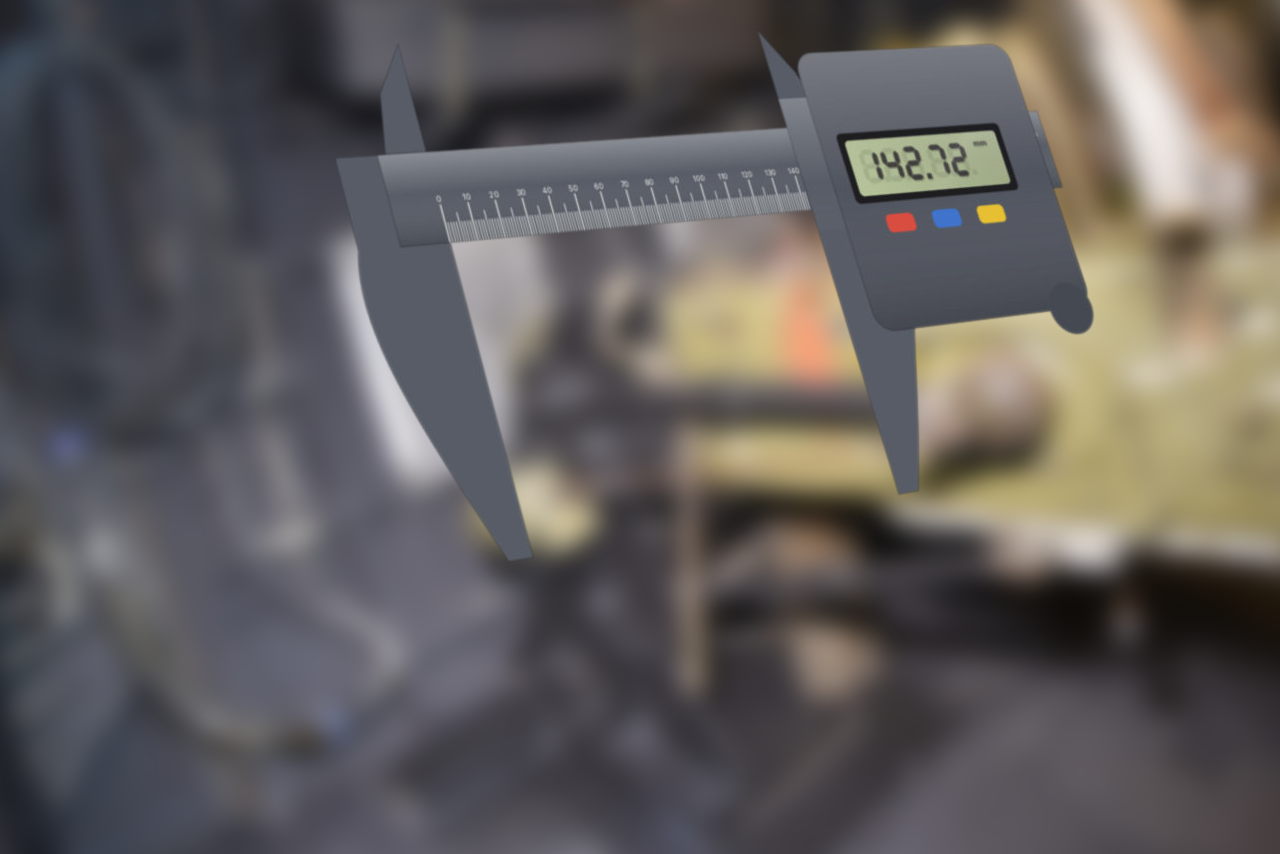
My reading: 142.72 (mm)
